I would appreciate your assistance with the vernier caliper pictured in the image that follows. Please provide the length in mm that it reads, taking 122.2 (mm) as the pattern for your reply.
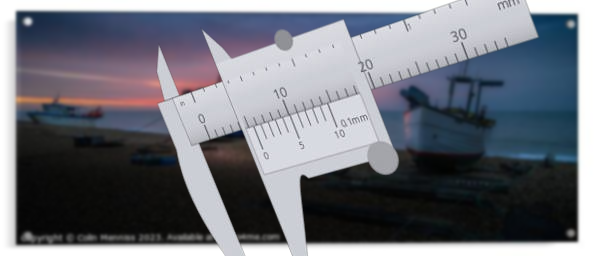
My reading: 5.6 (mm)
